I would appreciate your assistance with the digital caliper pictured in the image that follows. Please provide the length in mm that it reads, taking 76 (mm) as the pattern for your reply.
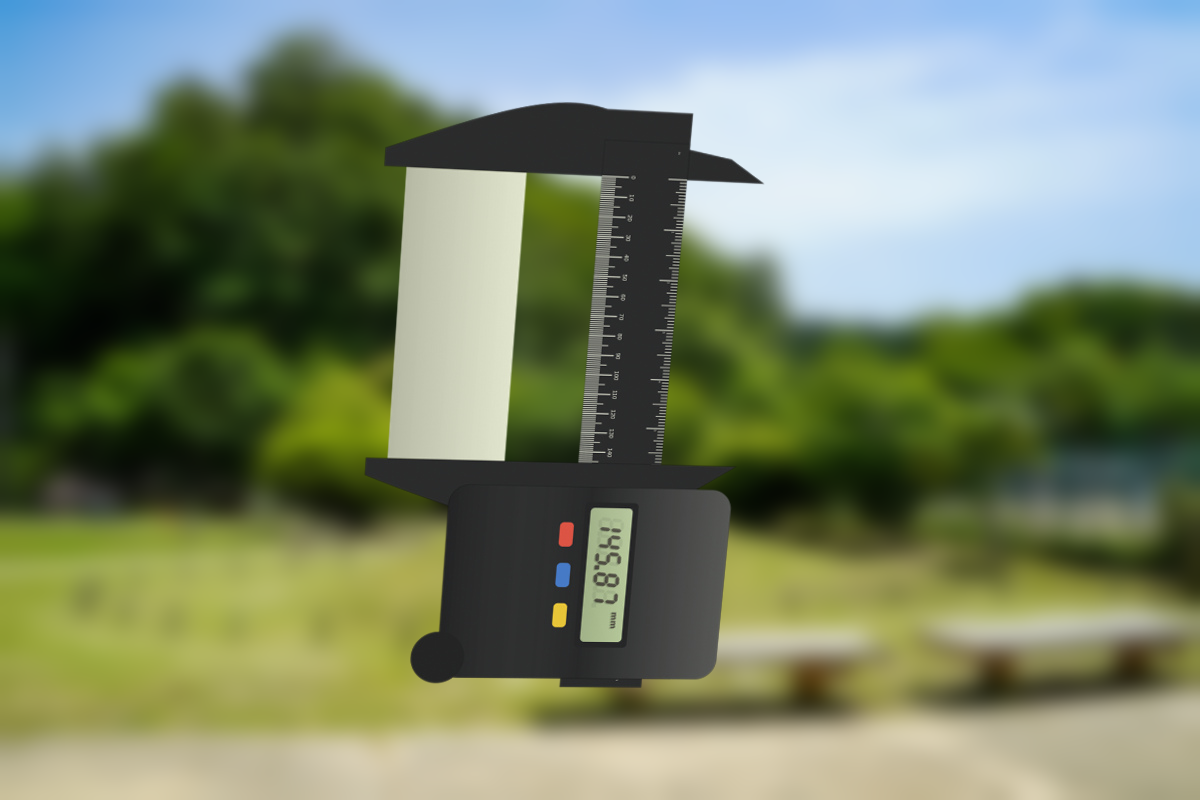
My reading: 145.87 (mm)
